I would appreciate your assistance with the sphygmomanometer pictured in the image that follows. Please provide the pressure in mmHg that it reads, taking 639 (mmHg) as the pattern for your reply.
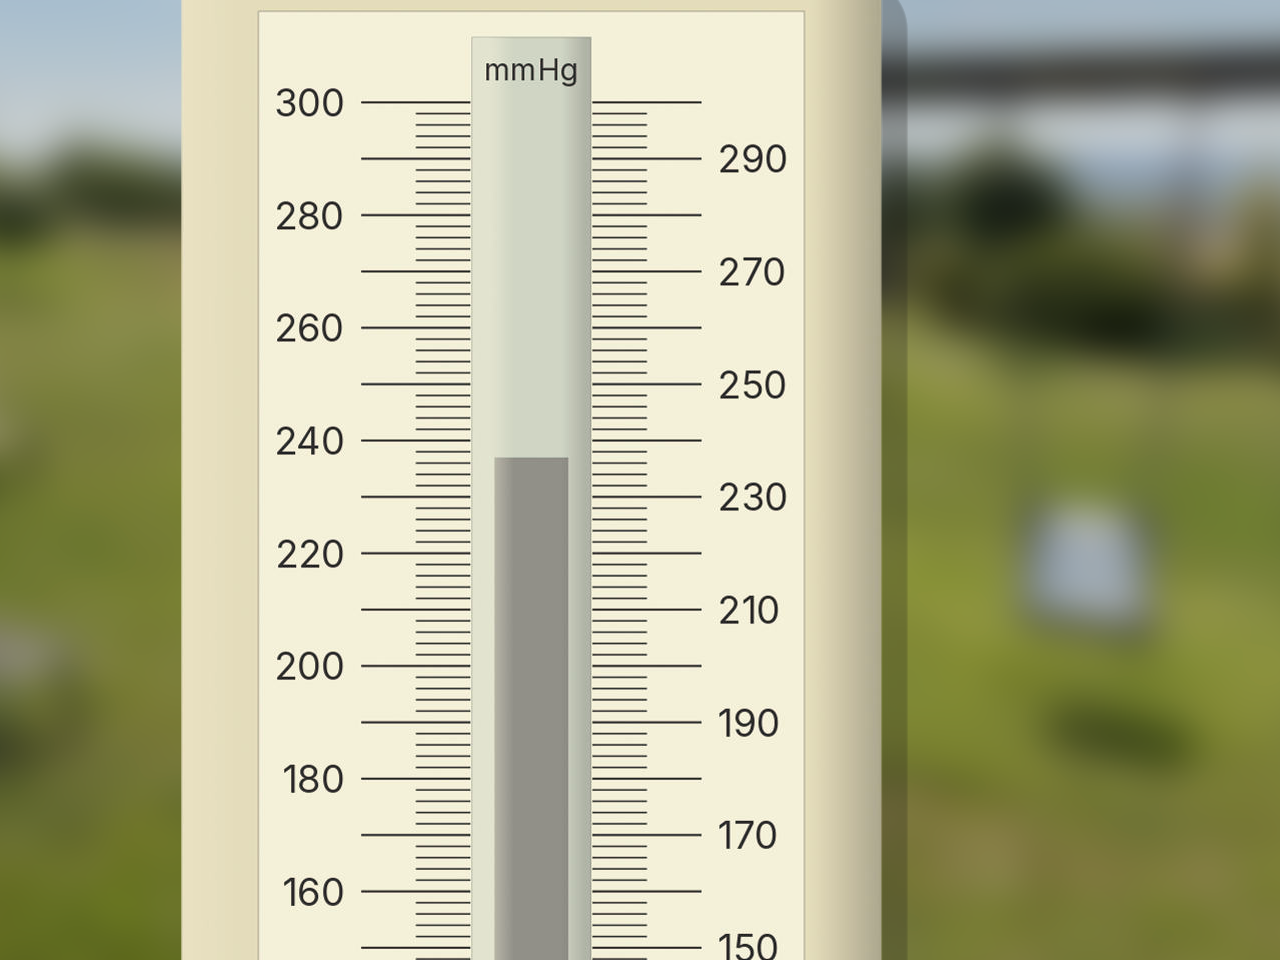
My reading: 237 (mmHg)
